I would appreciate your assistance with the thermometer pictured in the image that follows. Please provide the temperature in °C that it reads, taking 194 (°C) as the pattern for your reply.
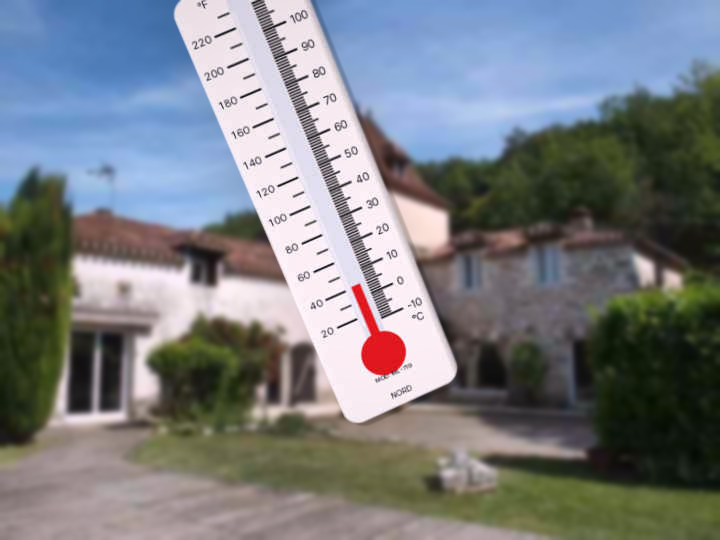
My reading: 5 (°C)
